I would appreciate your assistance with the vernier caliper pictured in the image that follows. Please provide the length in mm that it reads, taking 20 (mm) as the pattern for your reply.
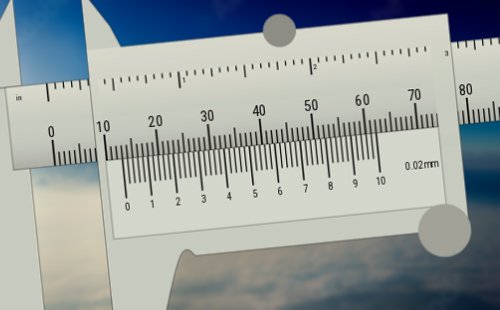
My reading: 13.0 (mm)
